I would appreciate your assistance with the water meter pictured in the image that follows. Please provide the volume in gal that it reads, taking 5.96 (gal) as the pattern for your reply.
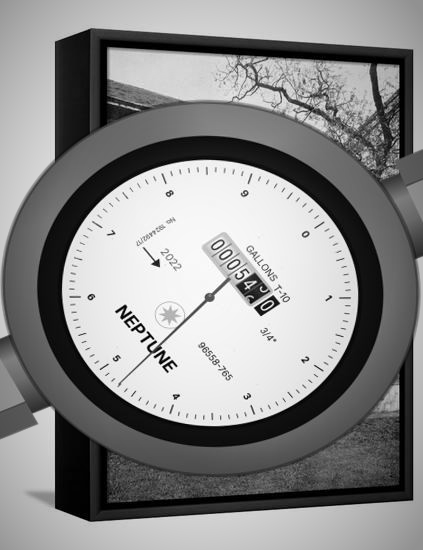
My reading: 5454.7 (gal)
